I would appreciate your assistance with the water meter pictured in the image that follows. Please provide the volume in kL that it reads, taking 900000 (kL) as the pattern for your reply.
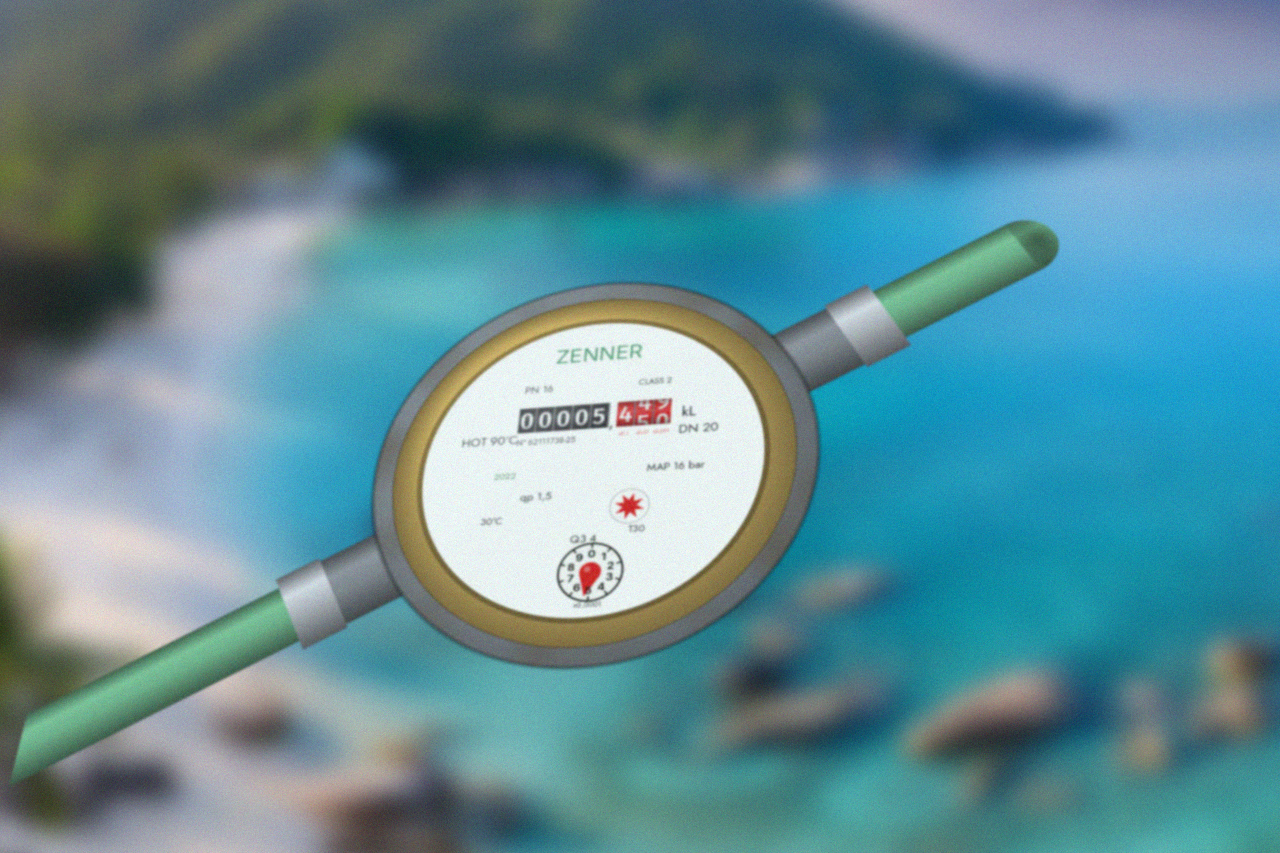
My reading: 5.4495 (kL)
